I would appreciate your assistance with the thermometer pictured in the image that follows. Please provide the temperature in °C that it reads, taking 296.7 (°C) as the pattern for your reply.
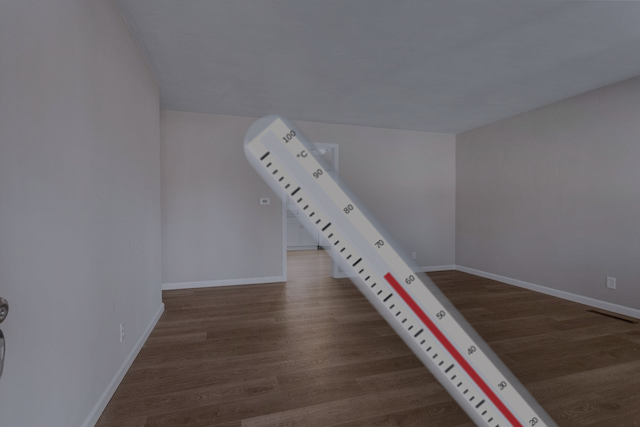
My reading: 64 (°C)
